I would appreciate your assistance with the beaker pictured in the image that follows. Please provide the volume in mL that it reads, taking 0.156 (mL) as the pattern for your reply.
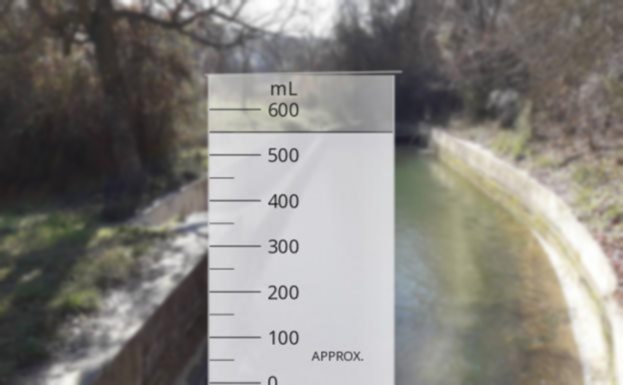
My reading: 550 (mL)
